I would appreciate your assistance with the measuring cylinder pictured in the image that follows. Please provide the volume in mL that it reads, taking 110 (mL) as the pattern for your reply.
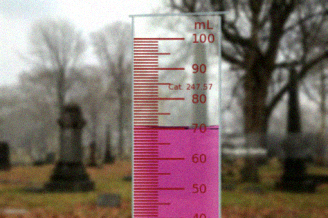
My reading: 70 (mL)
